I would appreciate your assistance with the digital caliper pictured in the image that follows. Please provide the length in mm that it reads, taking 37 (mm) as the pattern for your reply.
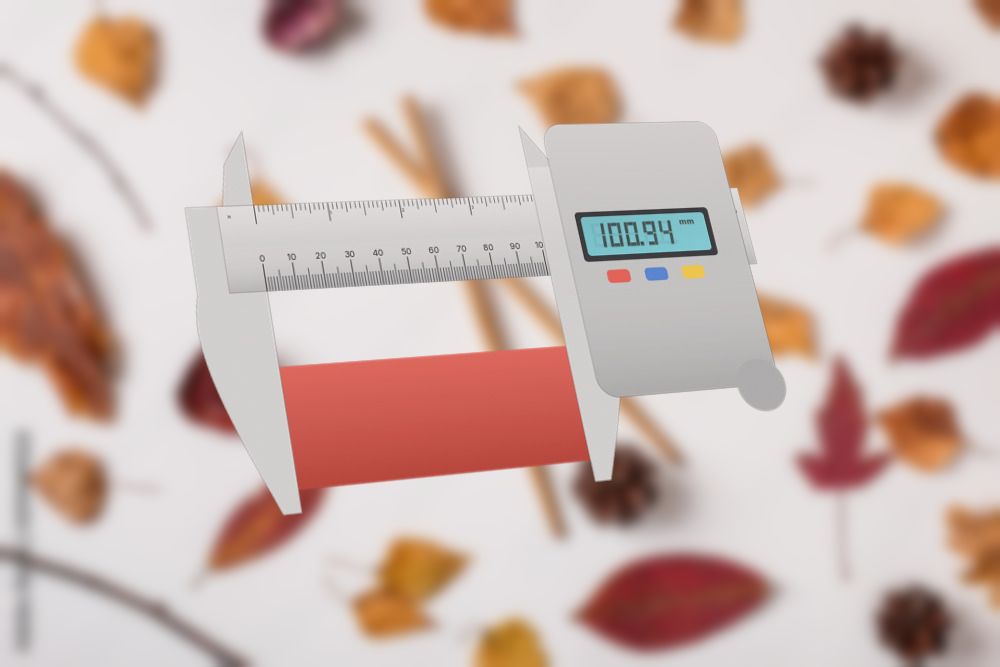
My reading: 100.94 (mm)
